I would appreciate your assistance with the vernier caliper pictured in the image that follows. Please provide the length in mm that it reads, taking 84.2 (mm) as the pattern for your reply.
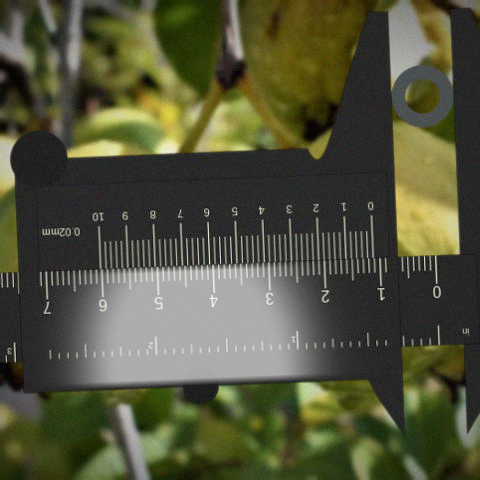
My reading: 11.2 (mm)
